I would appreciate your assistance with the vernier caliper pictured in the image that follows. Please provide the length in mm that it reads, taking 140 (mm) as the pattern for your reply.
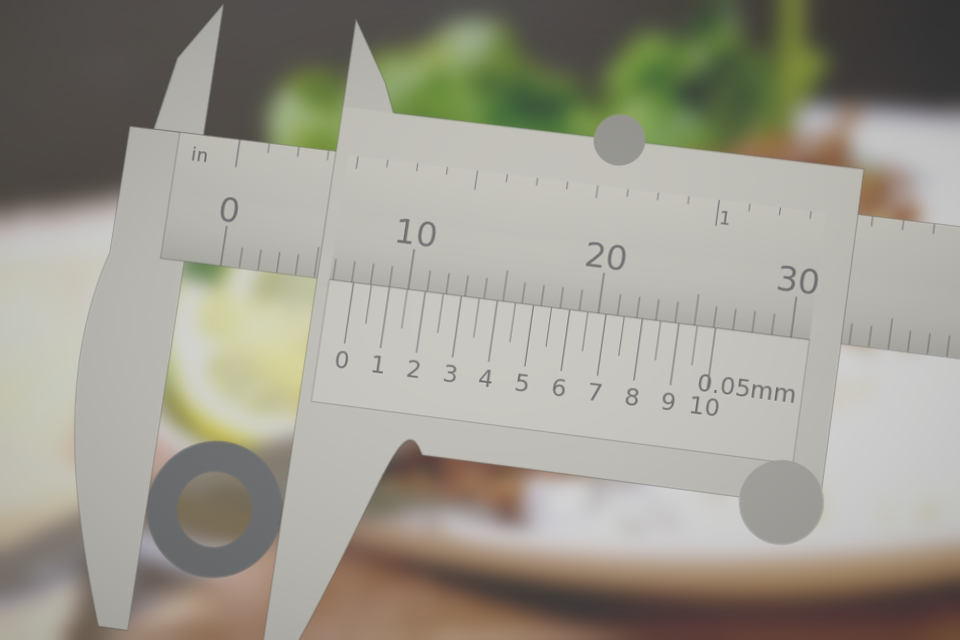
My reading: 7.1 (mm)
